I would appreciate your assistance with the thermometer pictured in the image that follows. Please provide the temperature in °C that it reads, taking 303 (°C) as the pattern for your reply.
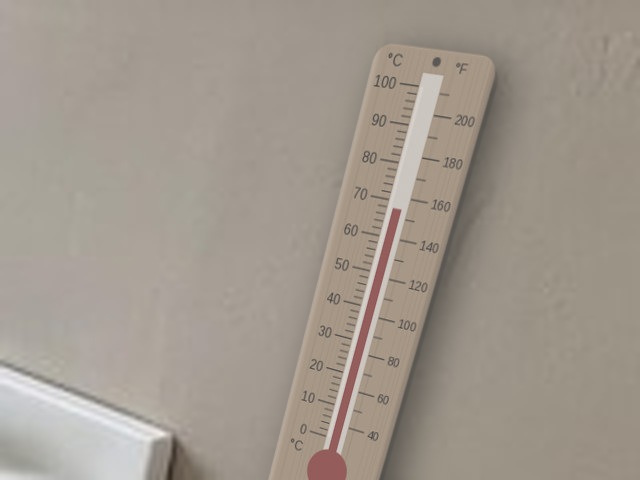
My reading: 68 (°C)
